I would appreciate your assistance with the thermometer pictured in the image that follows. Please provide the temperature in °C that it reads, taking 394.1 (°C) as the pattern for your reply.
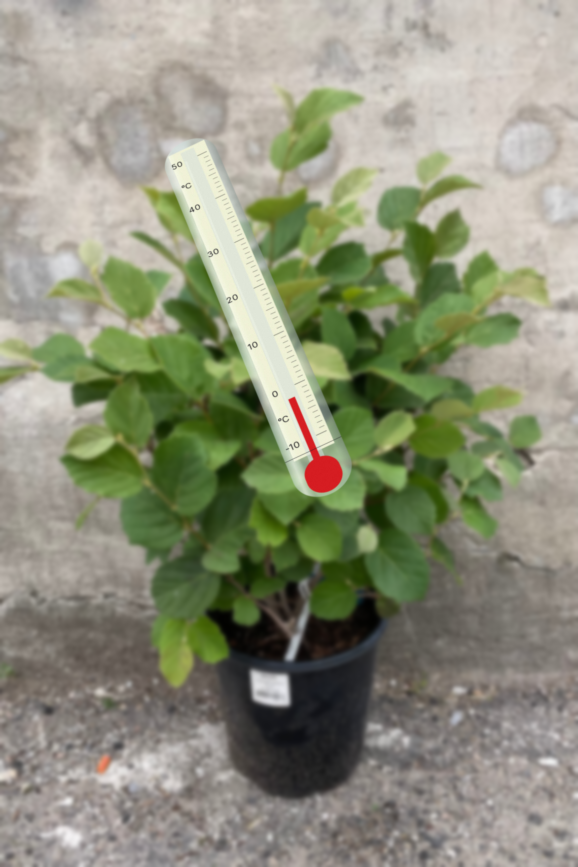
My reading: -2 (°C)
